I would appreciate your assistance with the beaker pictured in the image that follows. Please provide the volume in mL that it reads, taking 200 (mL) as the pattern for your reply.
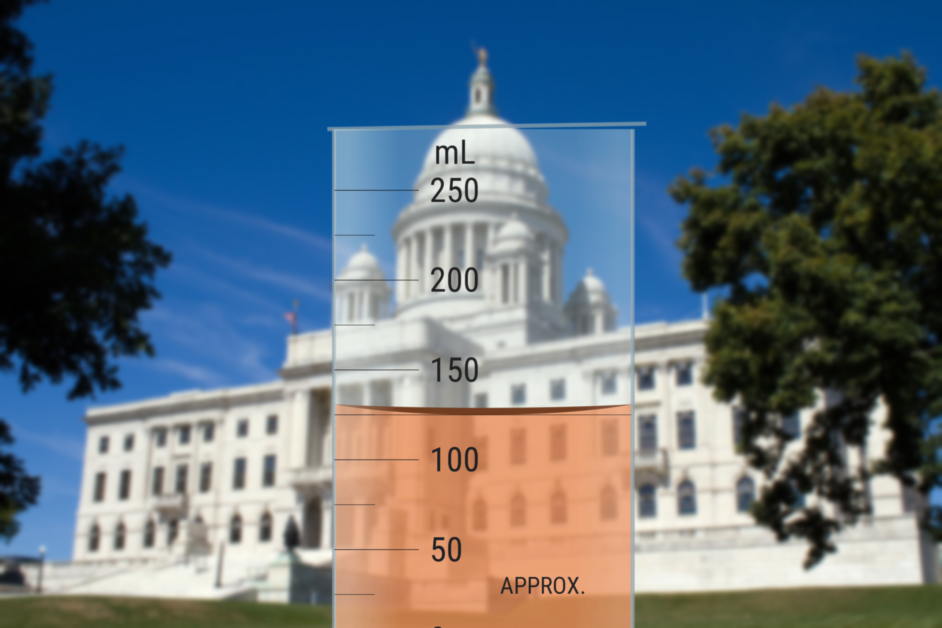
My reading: 125 (mL)
